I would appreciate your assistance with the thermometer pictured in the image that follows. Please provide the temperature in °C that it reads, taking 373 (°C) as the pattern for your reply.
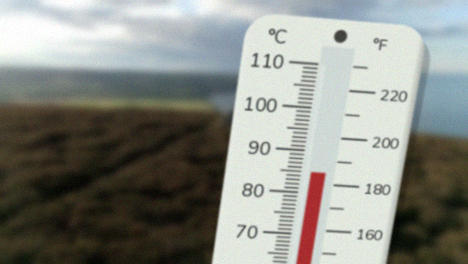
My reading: 85 (°C)
